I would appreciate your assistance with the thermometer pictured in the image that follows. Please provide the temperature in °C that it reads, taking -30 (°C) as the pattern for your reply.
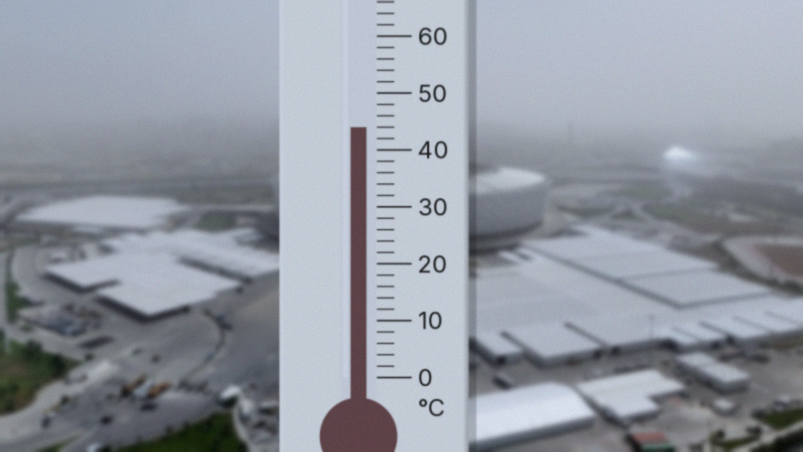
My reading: 44 (°C)
